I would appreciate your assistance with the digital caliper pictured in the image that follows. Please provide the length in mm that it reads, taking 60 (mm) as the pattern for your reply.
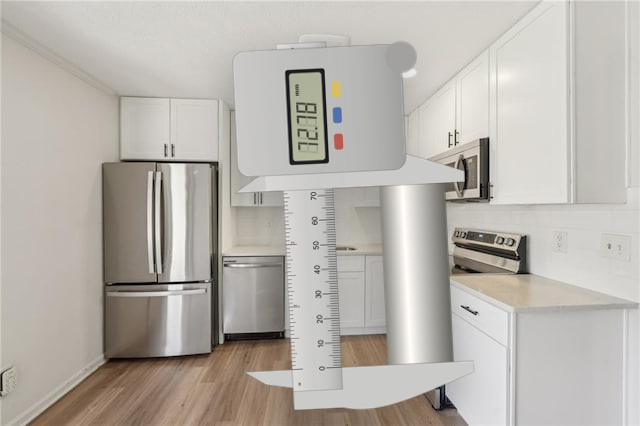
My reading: 72.78 (mm)
